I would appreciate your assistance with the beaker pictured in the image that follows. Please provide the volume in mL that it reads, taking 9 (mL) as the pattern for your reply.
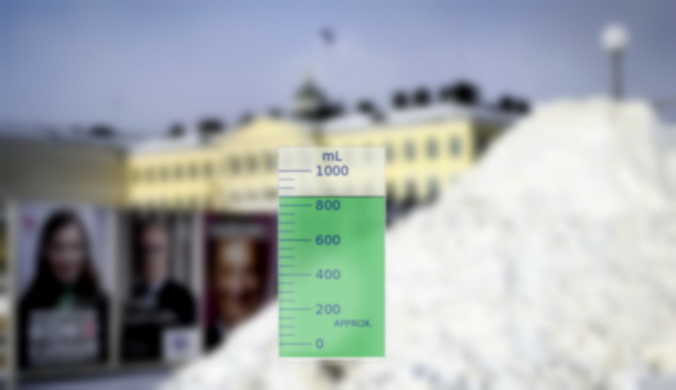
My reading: 850 (mL)
